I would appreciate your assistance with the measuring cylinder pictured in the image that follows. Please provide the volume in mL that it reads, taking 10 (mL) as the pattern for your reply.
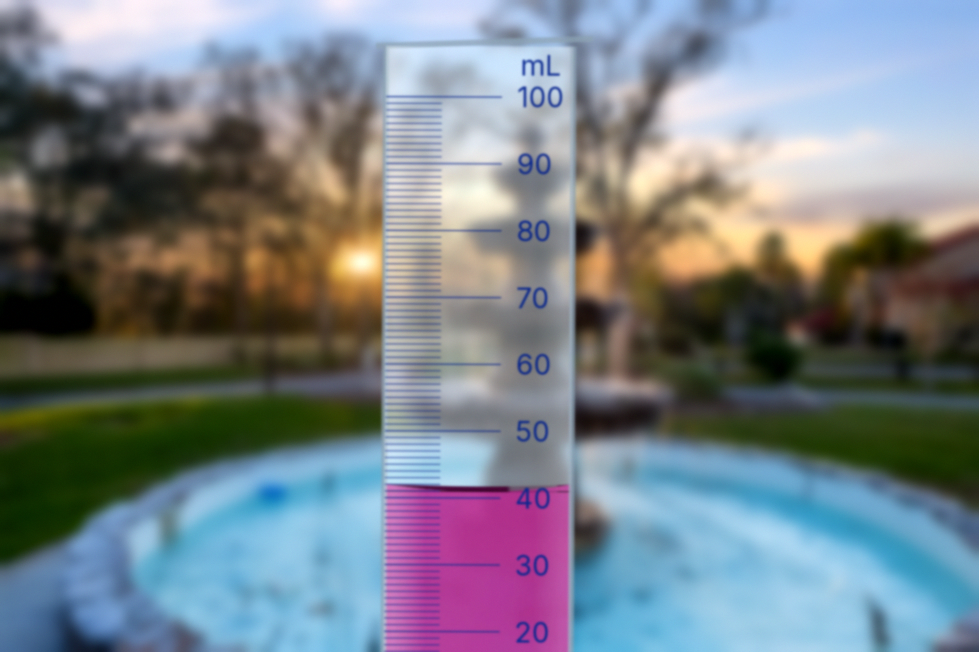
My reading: 41 (mL)
